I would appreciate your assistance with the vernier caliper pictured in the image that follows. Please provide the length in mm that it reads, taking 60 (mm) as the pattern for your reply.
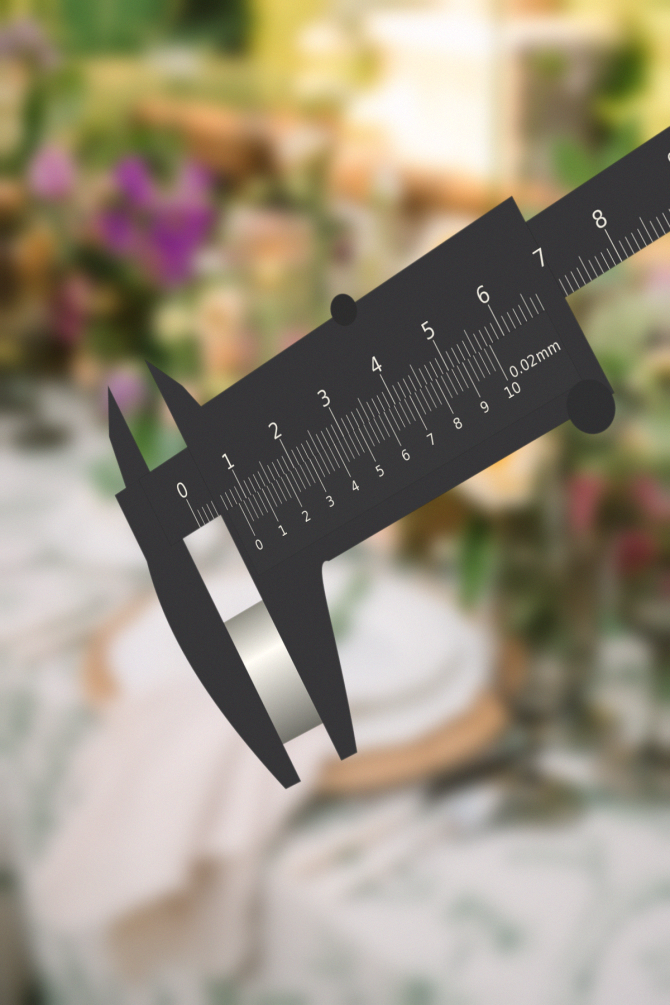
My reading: 8.4 (mm)
